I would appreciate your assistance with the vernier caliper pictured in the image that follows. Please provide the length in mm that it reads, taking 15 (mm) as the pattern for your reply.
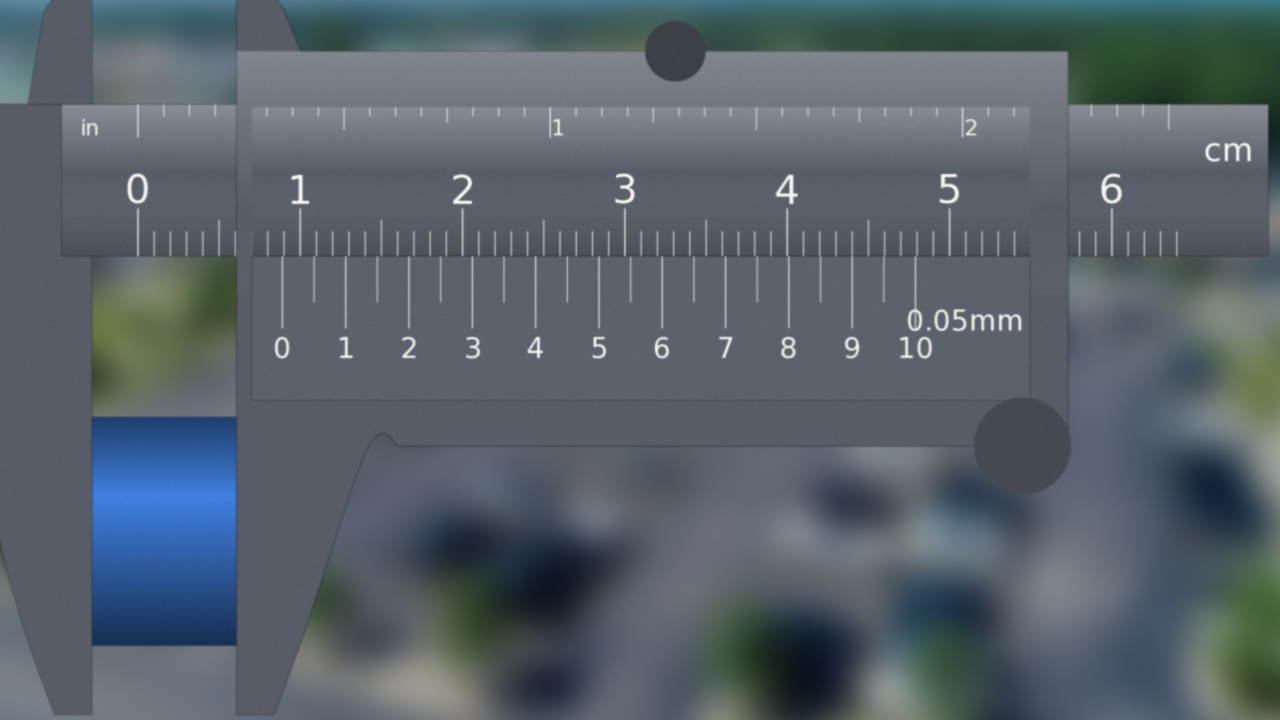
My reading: 8.9 (mm)
